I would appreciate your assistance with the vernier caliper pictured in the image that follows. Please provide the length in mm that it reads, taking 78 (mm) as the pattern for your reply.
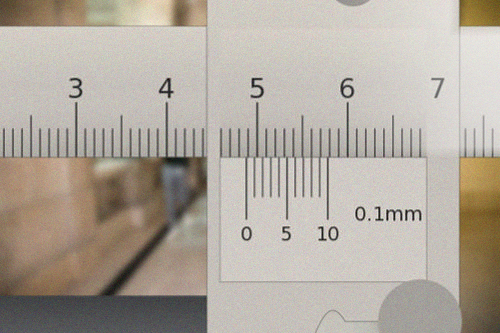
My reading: 48.8 (mm)
